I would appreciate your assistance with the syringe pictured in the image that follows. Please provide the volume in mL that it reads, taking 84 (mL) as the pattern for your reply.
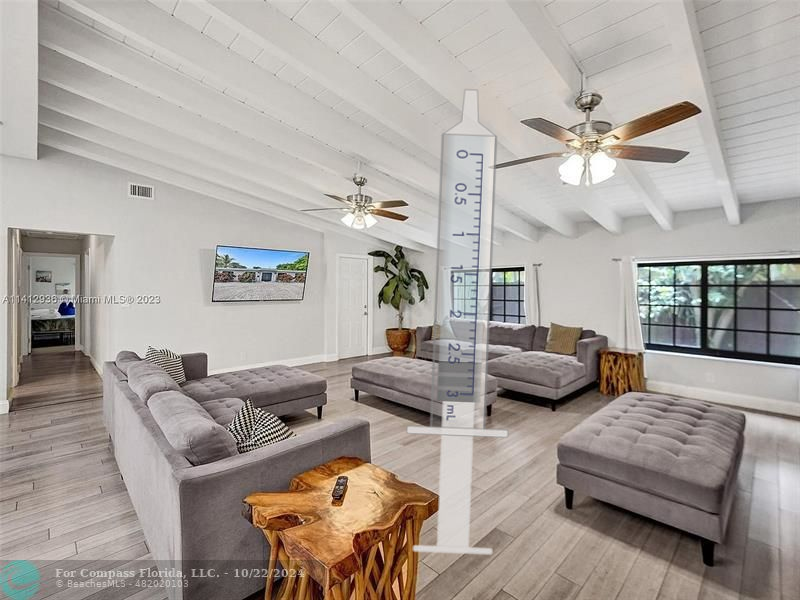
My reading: 2.6 (mL)
